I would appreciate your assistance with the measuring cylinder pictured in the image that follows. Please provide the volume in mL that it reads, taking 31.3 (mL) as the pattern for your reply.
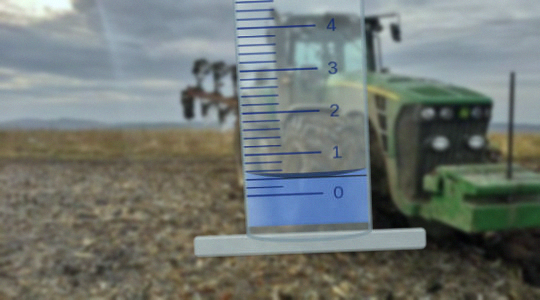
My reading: 0.4 (mL)
